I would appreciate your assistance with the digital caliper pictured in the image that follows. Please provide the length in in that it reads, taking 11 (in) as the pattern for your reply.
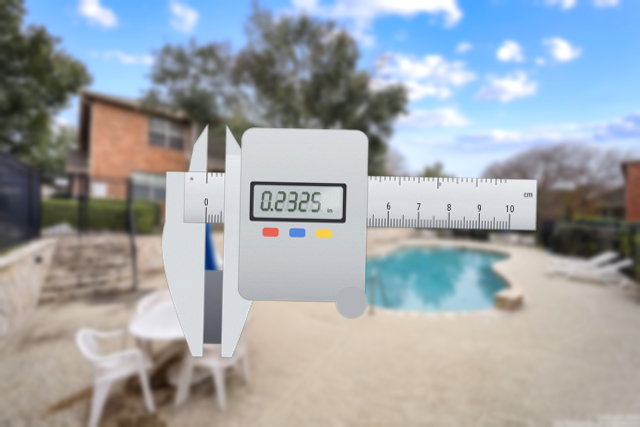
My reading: 0.2325 (in)
